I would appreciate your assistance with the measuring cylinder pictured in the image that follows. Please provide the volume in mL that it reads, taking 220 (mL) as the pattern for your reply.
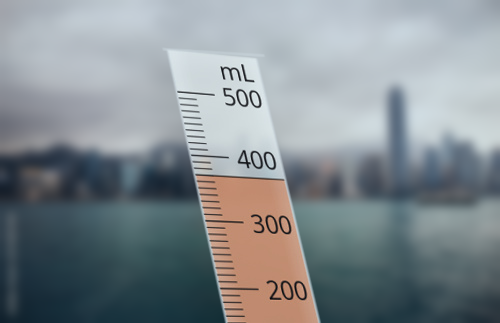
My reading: 370 (mL)
